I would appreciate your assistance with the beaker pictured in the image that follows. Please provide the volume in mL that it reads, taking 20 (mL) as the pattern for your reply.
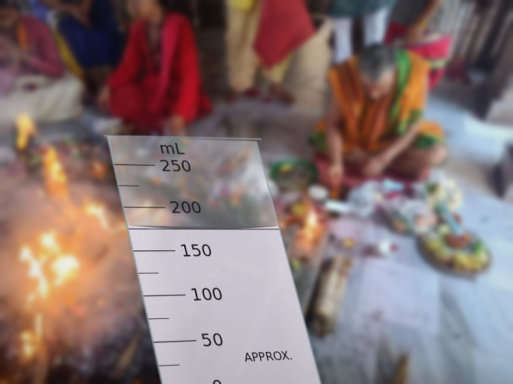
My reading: 175 (mL)
